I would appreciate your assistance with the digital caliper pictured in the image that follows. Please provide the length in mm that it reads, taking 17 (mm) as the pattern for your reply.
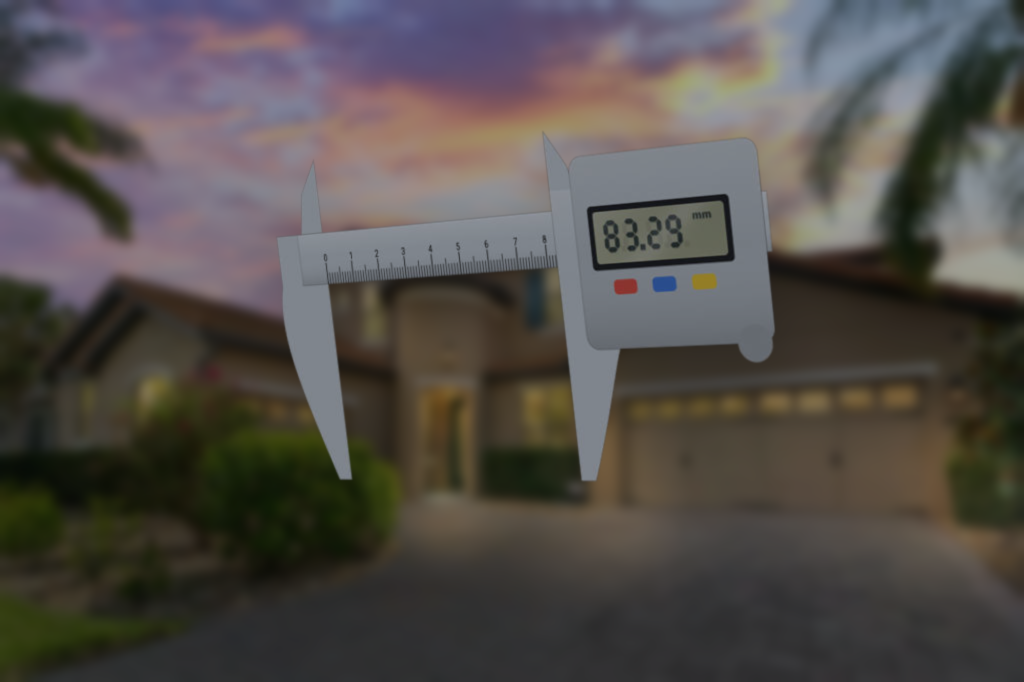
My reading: 83.29 (mm)
